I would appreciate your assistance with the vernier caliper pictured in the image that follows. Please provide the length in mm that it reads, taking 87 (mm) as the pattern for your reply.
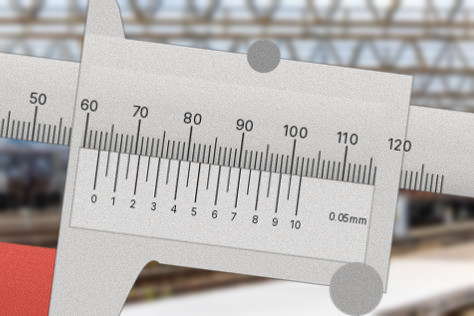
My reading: 63.0 (mm)
